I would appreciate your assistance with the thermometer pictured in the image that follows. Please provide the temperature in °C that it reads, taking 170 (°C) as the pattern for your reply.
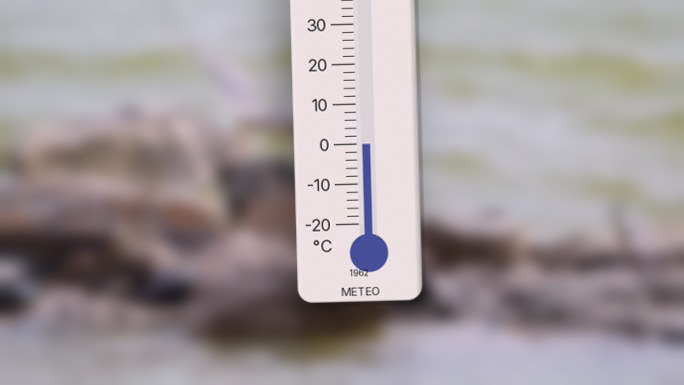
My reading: 0 (°C)
